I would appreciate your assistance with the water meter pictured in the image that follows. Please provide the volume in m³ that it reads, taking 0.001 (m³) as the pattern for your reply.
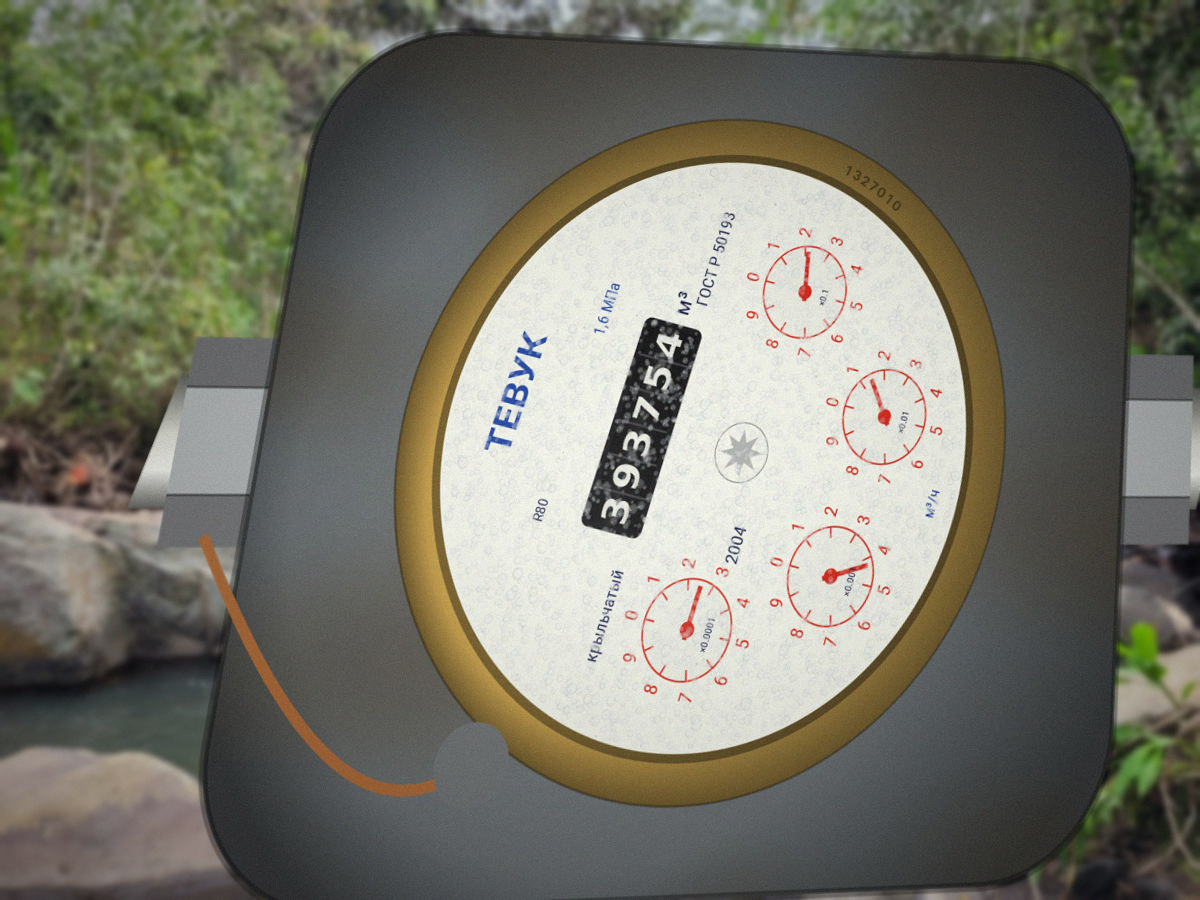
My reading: 393754.2142 (m³)
